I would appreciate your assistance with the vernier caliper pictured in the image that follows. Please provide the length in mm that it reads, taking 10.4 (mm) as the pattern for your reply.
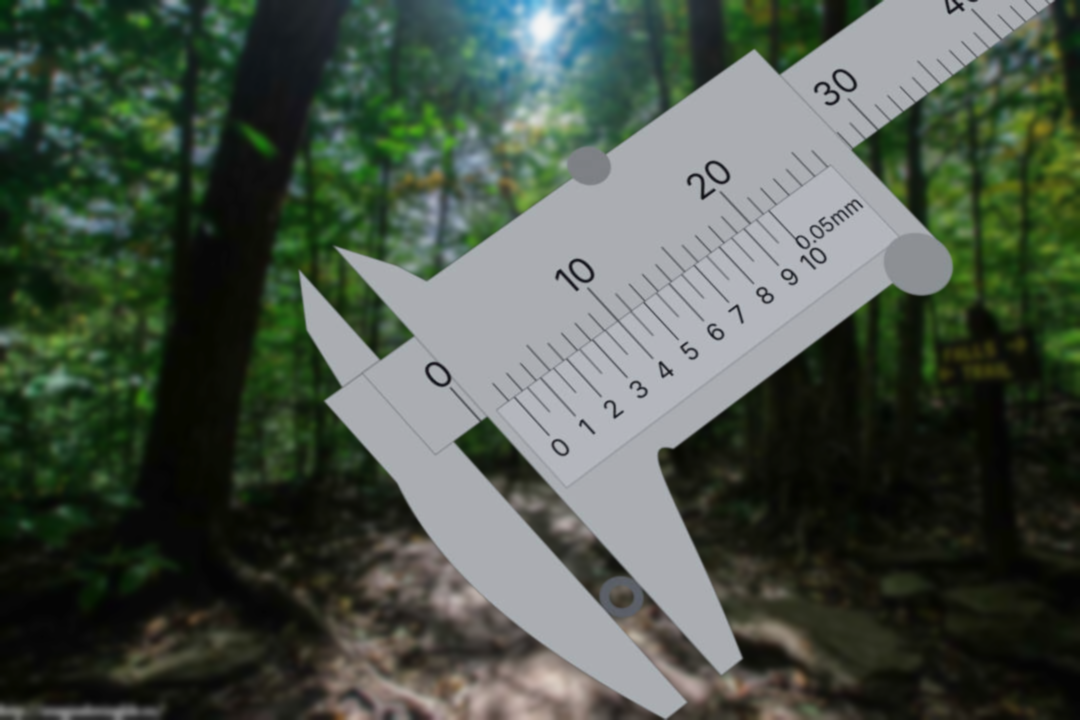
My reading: 2.4 (mm)
